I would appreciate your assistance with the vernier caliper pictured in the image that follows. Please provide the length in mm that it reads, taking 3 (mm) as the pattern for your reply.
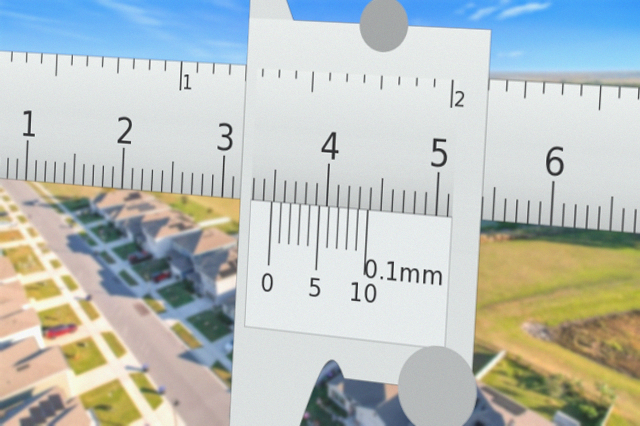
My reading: 34.8 (mm)
